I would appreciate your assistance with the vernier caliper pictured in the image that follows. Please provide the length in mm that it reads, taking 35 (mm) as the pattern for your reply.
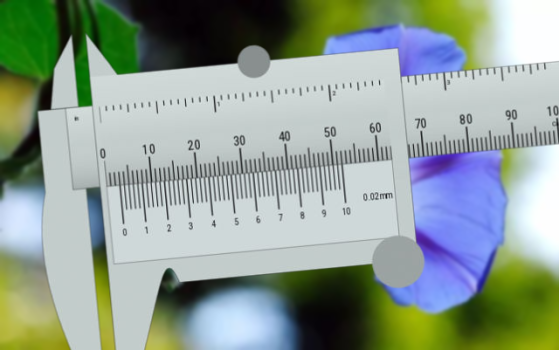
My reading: 3.0 (mm)
